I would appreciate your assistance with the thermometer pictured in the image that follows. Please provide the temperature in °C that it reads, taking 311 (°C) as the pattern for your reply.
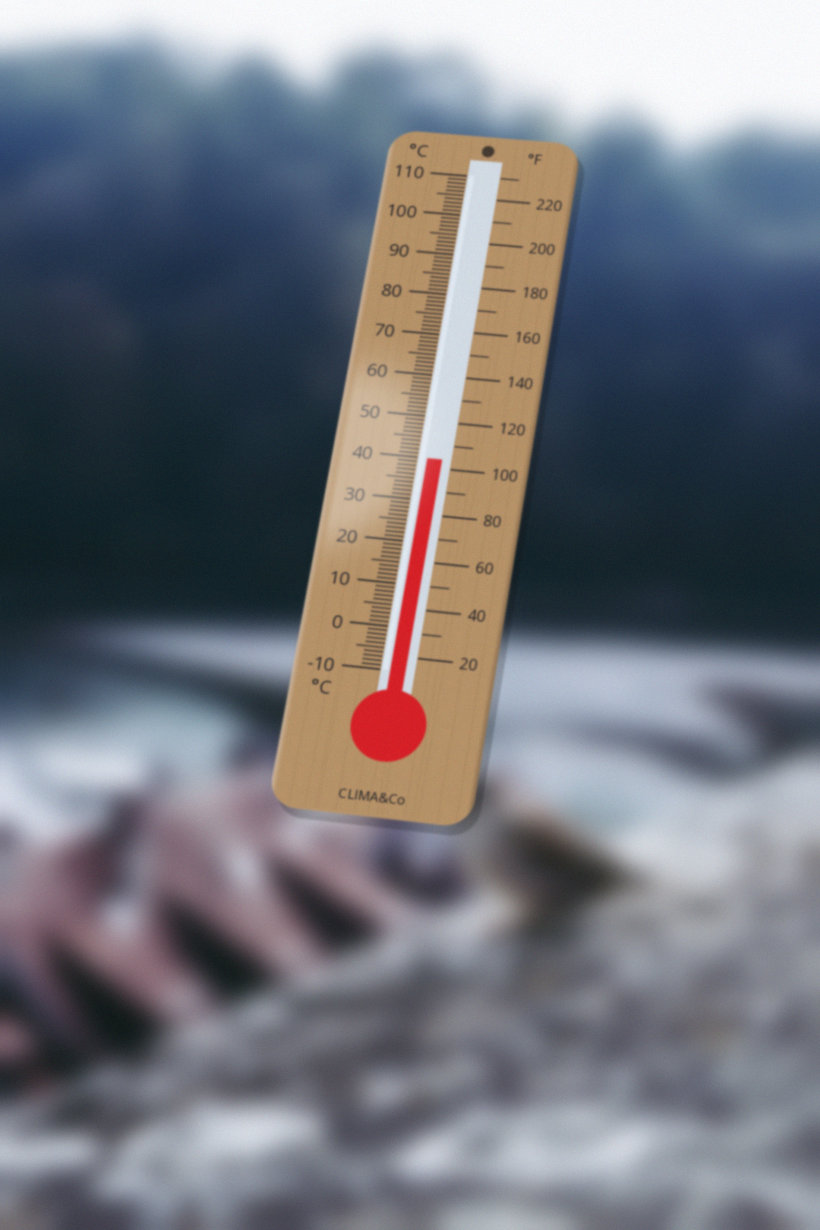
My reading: 40 (°C)
